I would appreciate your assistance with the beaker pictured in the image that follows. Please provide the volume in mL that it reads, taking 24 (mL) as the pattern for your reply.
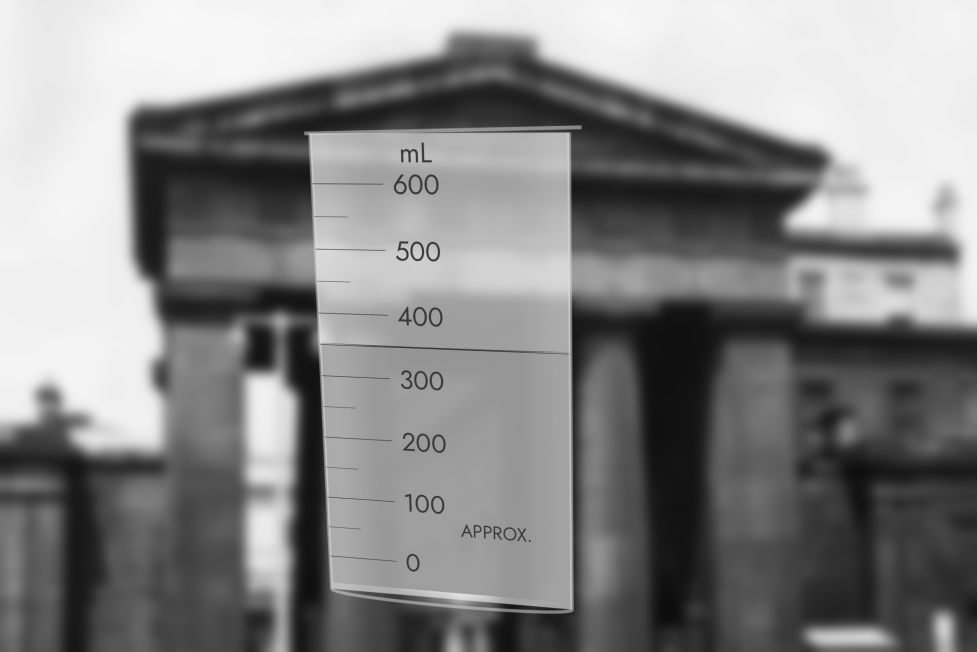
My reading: 350 (mL)
